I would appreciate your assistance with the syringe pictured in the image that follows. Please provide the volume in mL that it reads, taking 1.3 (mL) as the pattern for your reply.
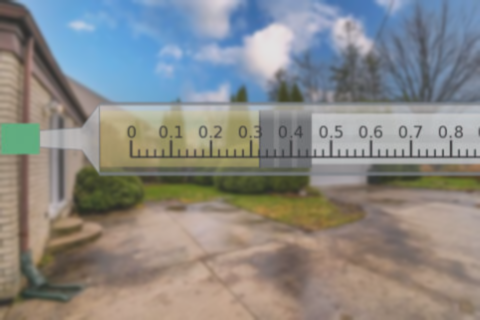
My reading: 0.32 (mL)
